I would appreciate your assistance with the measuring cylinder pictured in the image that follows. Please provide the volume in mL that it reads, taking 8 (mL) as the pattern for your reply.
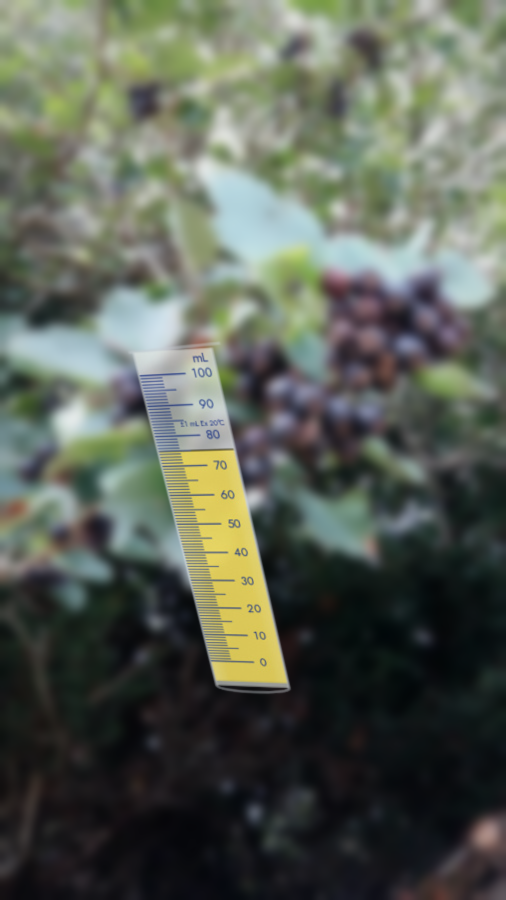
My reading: 75 (mL)
